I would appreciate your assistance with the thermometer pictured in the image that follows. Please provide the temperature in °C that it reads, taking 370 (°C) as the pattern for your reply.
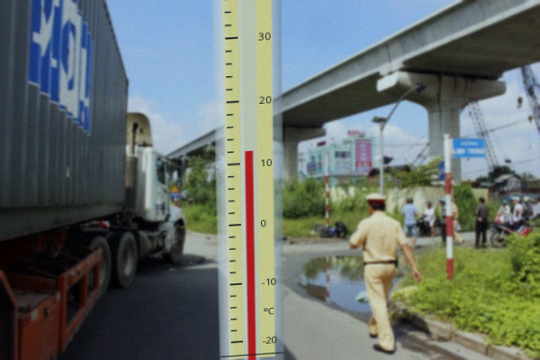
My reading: 12 (°C)
